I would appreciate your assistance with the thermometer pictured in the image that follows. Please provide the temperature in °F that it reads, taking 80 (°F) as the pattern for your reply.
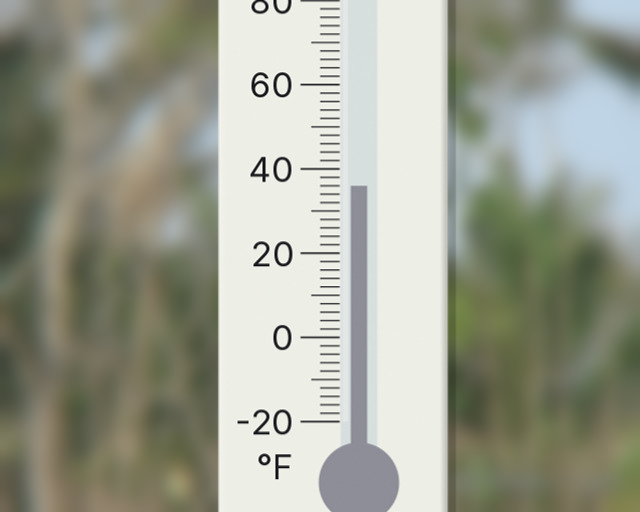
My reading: 36 (°F)
